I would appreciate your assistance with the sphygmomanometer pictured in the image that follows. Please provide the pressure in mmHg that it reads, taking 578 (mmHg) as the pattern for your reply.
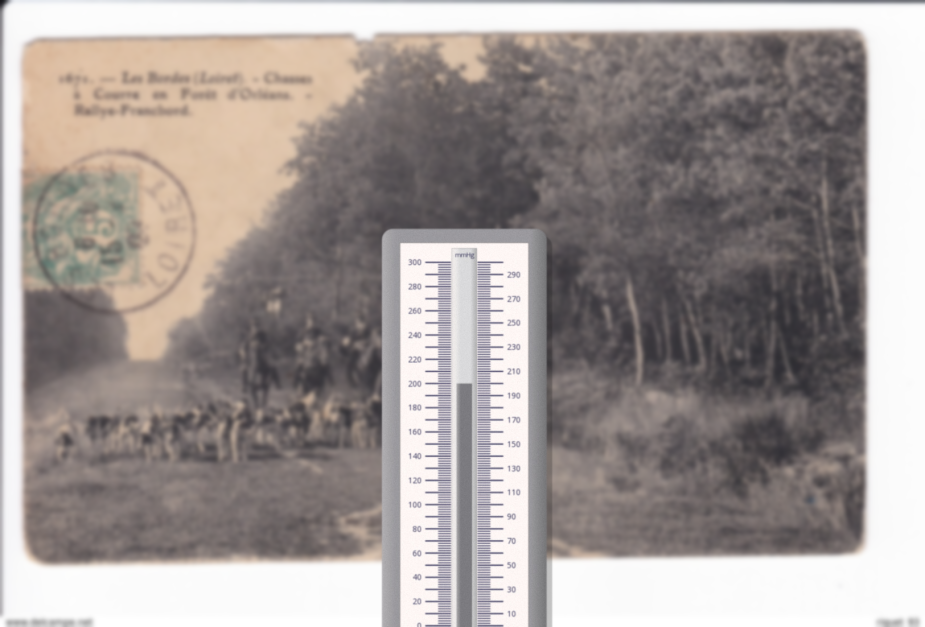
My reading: 200 (mmHg)
